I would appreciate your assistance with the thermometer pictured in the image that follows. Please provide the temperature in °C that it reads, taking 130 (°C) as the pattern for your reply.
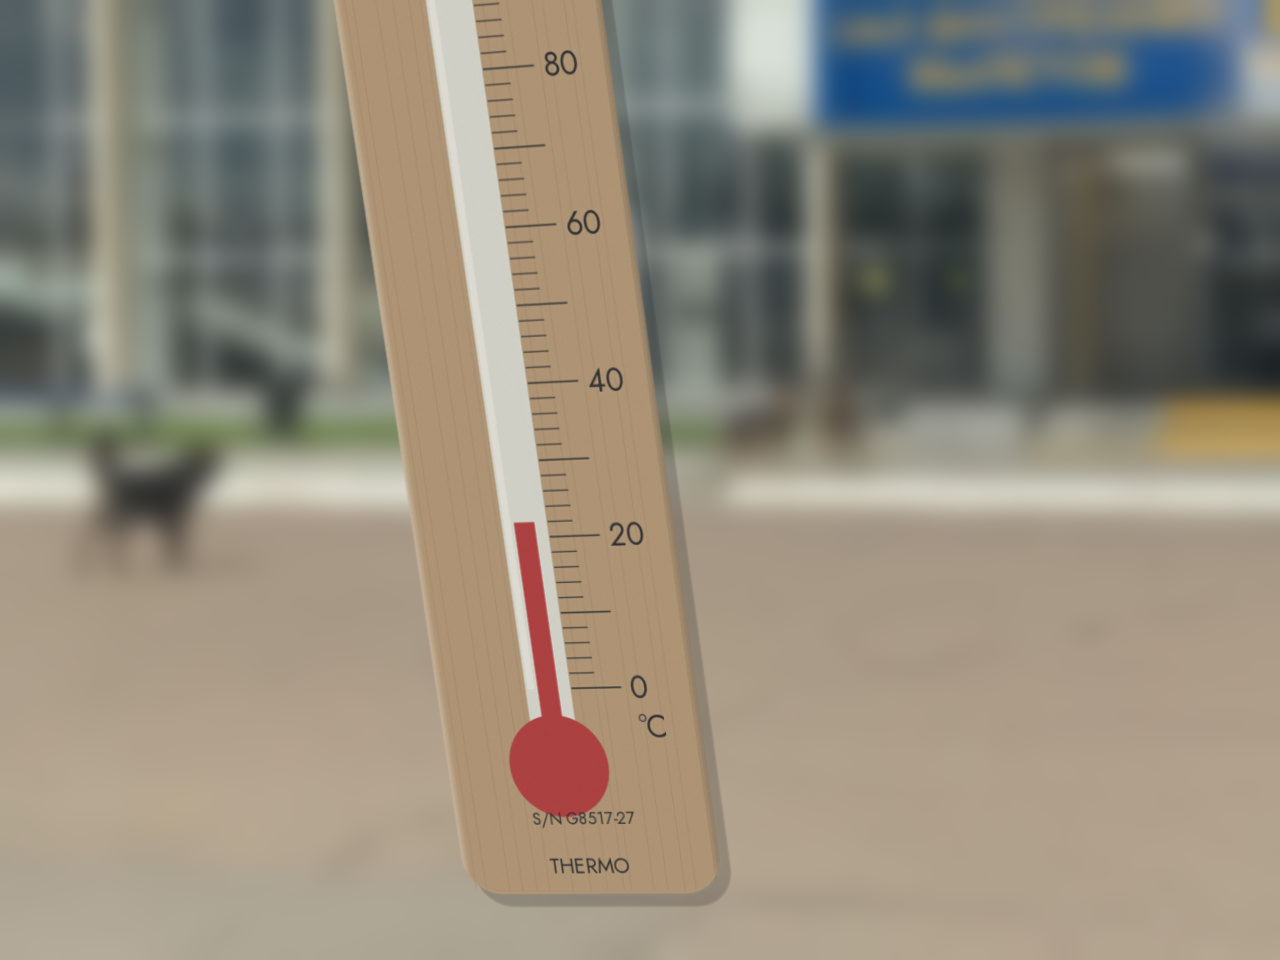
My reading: 22 (°C)
